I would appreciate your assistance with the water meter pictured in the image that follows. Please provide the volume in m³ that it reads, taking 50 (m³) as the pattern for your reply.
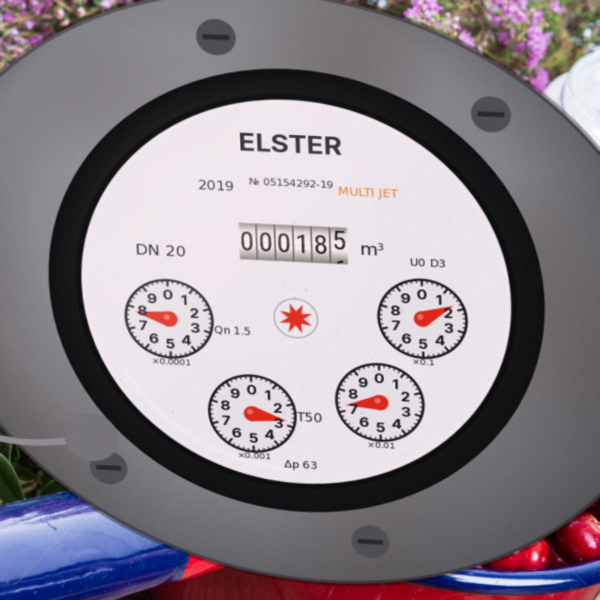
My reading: 185.1727 (m³)
